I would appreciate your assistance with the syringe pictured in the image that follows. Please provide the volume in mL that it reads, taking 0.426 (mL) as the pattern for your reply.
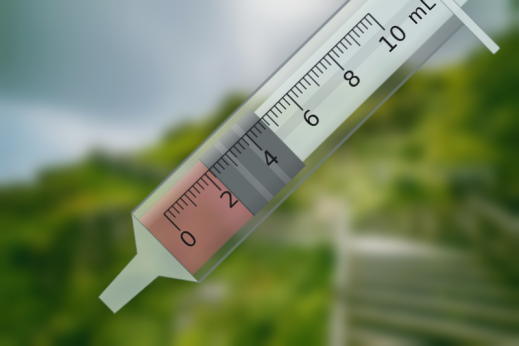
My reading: 2.2 (mL)
